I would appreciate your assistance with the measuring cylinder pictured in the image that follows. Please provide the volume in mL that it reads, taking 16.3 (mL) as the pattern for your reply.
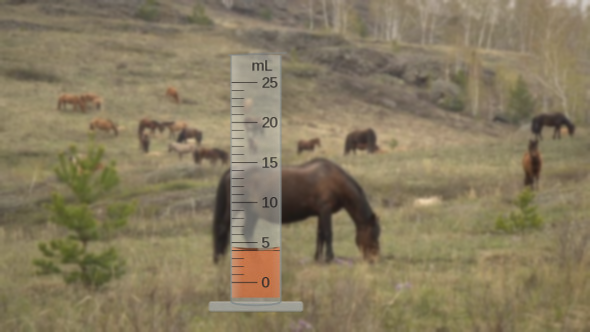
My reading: 4 (mL)
